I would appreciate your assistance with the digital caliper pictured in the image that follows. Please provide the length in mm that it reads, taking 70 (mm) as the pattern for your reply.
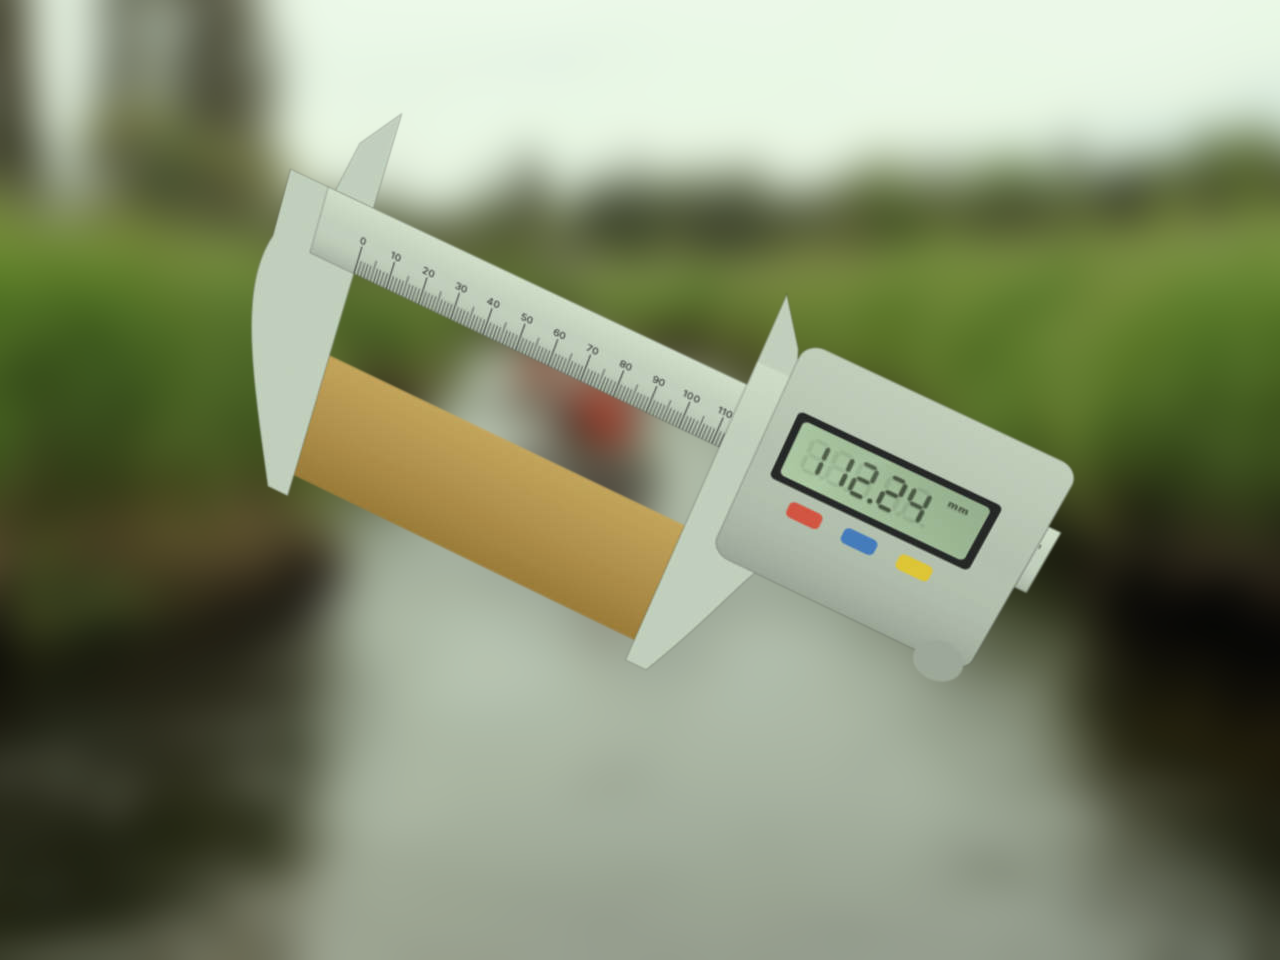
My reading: 112.24 (mm)
